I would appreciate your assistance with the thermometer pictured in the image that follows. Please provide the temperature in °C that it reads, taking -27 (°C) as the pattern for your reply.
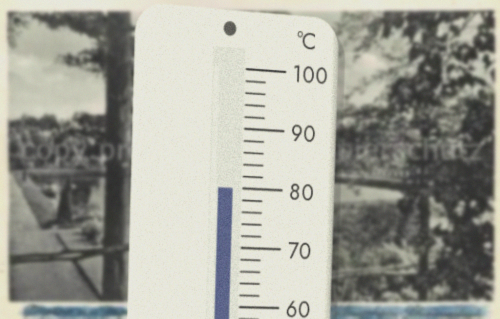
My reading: 80 (°C)
